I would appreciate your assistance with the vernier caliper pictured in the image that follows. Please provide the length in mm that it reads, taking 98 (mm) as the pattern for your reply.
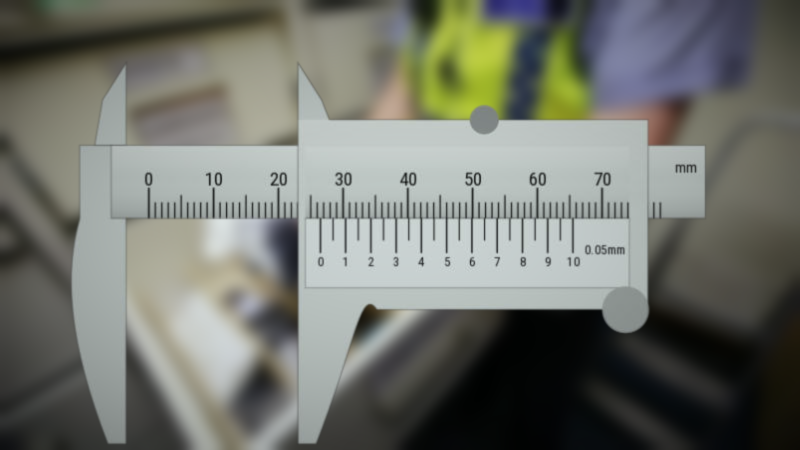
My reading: 26.5 (mm)
